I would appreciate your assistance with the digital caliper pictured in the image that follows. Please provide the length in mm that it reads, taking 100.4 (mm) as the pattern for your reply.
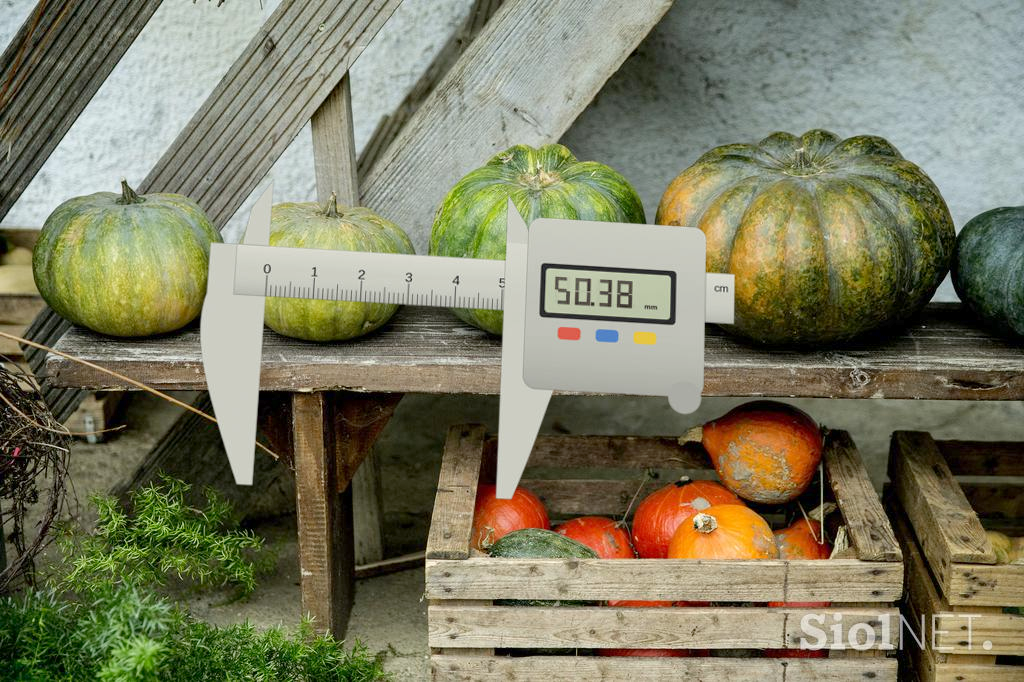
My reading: 50.38 (mm)
